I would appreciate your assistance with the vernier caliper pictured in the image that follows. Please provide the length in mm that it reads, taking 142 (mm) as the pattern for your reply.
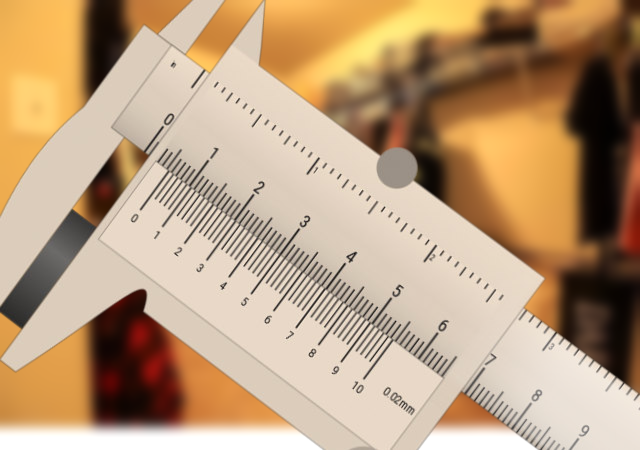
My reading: 5.5 (mm)
